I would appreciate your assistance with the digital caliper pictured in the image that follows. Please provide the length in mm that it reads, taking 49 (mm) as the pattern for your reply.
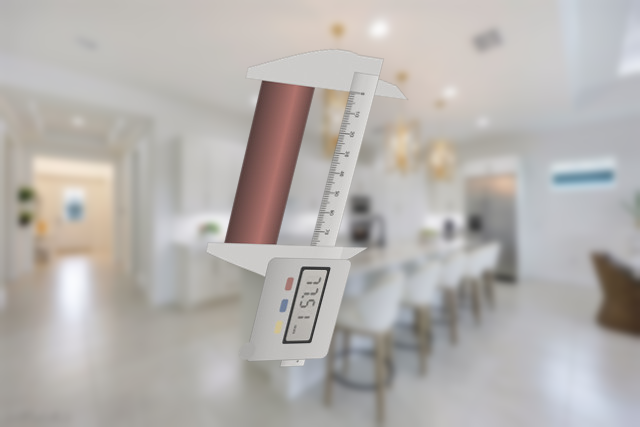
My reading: 77.51 (mm)
